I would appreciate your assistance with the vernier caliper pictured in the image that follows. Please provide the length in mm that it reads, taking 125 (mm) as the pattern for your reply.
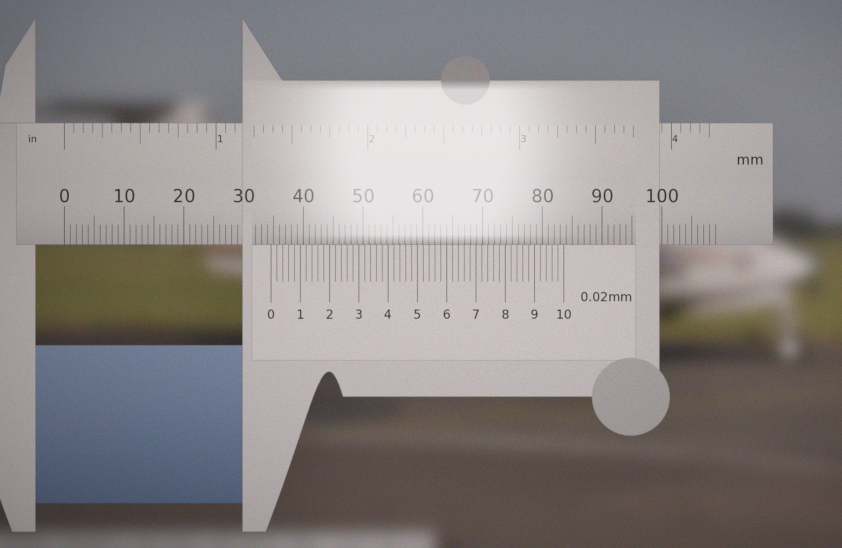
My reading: 34.6 (mm)
